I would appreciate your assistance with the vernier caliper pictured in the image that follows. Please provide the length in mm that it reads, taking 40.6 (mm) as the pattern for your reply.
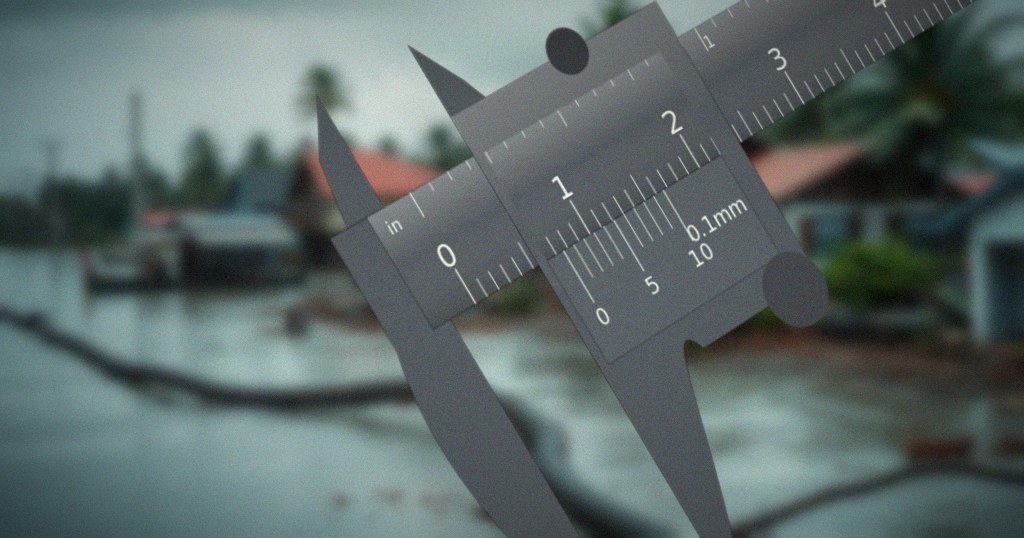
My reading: 7.6 (mm)
